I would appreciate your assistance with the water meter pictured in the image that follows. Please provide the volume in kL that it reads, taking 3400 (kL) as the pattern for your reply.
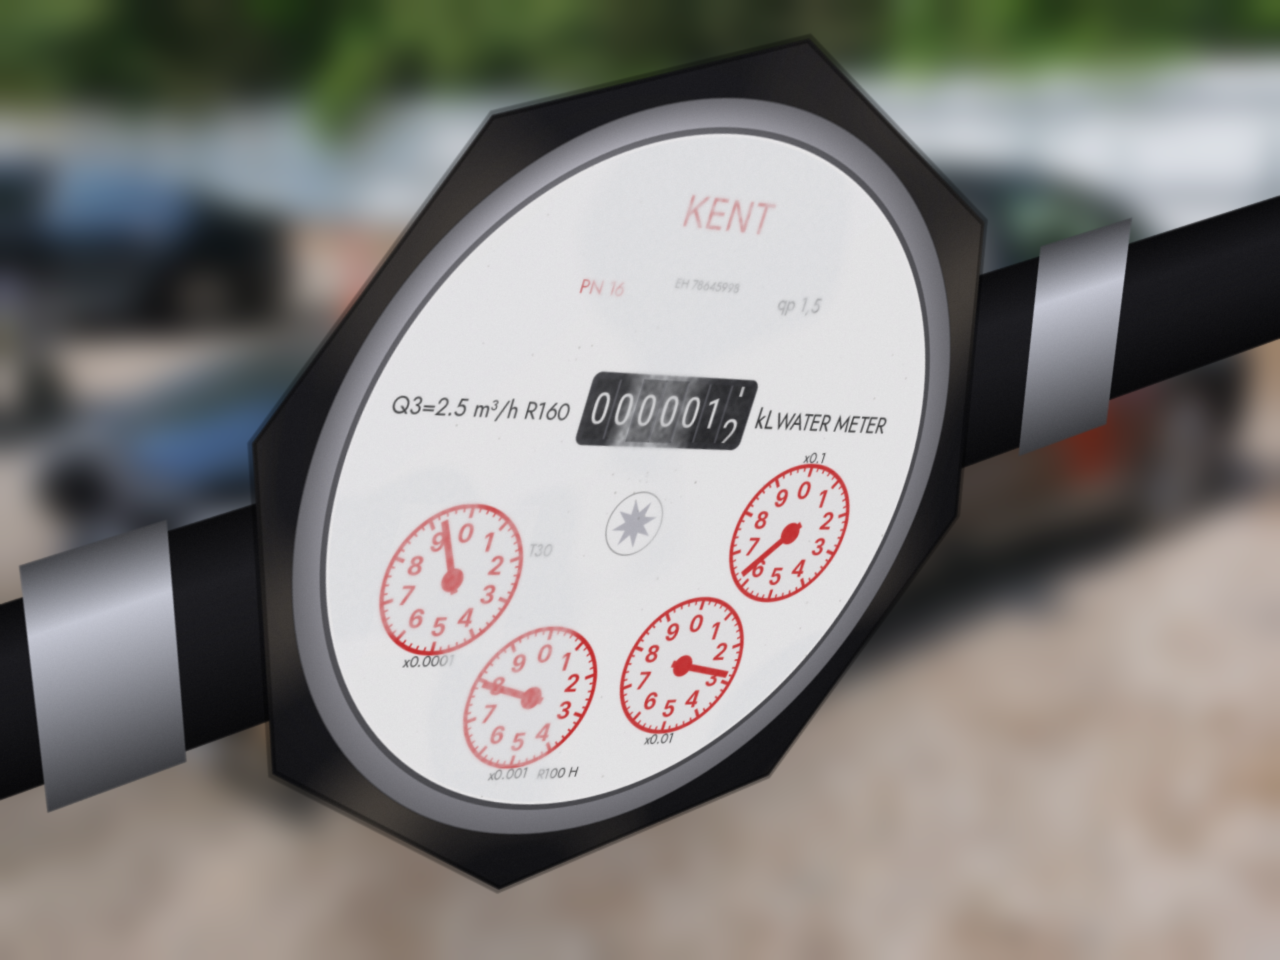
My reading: 11.6279 (kL)
